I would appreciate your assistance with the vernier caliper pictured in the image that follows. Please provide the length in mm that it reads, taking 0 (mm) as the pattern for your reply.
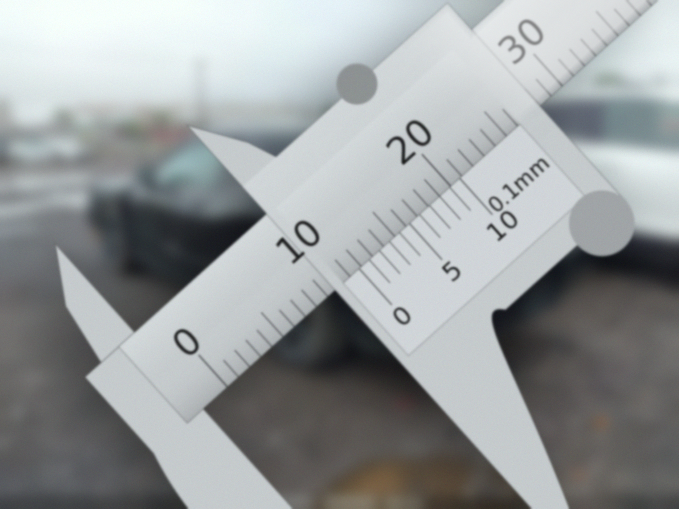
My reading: 11.8 (mm)
